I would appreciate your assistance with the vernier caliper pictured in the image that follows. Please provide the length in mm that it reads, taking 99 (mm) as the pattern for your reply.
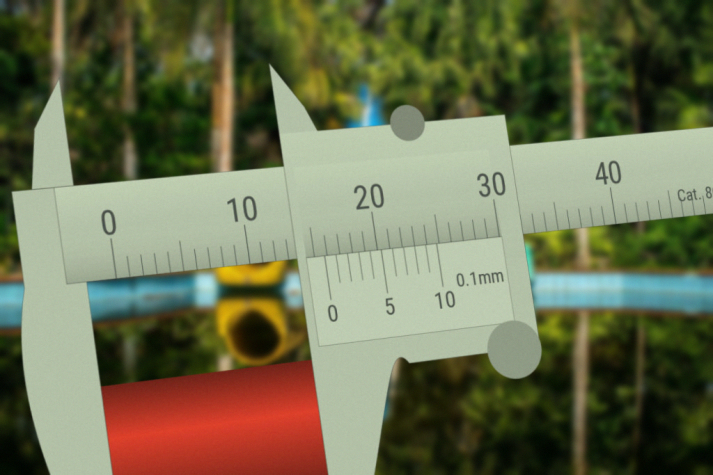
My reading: 15.8 (mm)
